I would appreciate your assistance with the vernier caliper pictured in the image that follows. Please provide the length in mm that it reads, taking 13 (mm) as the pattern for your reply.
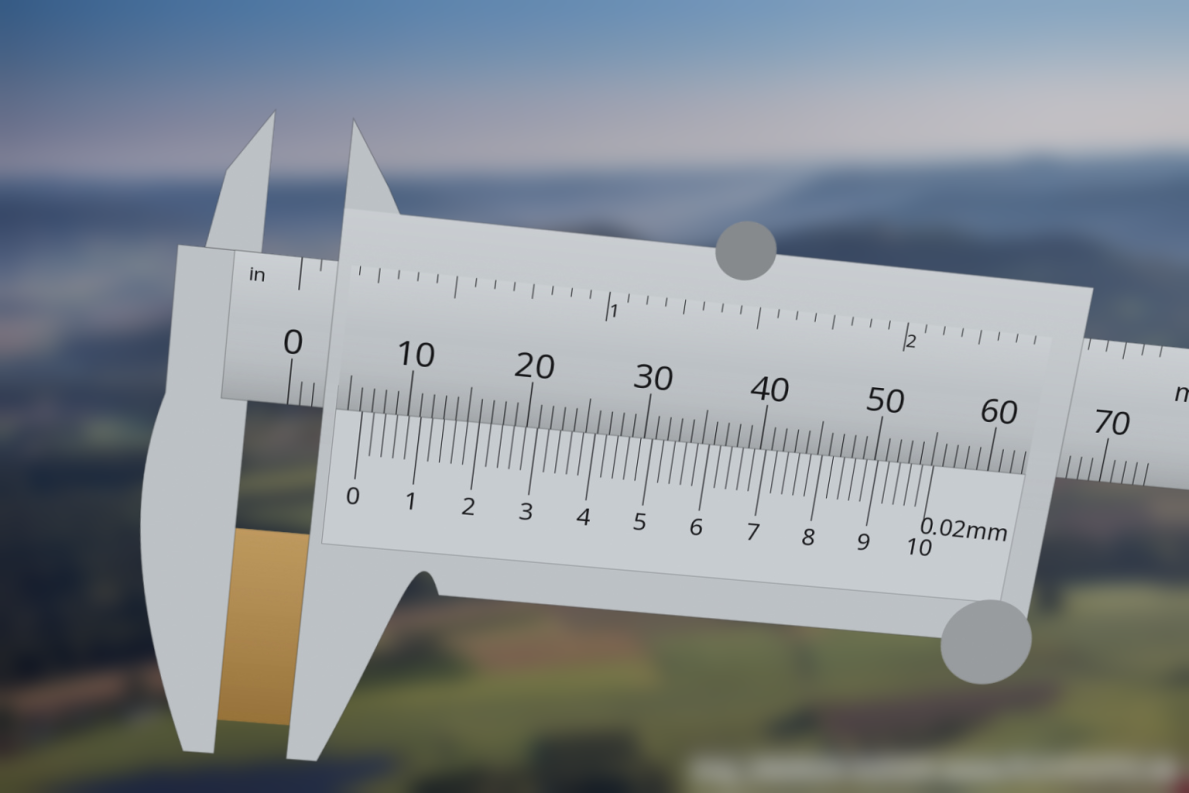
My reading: 6.2 (mm)
